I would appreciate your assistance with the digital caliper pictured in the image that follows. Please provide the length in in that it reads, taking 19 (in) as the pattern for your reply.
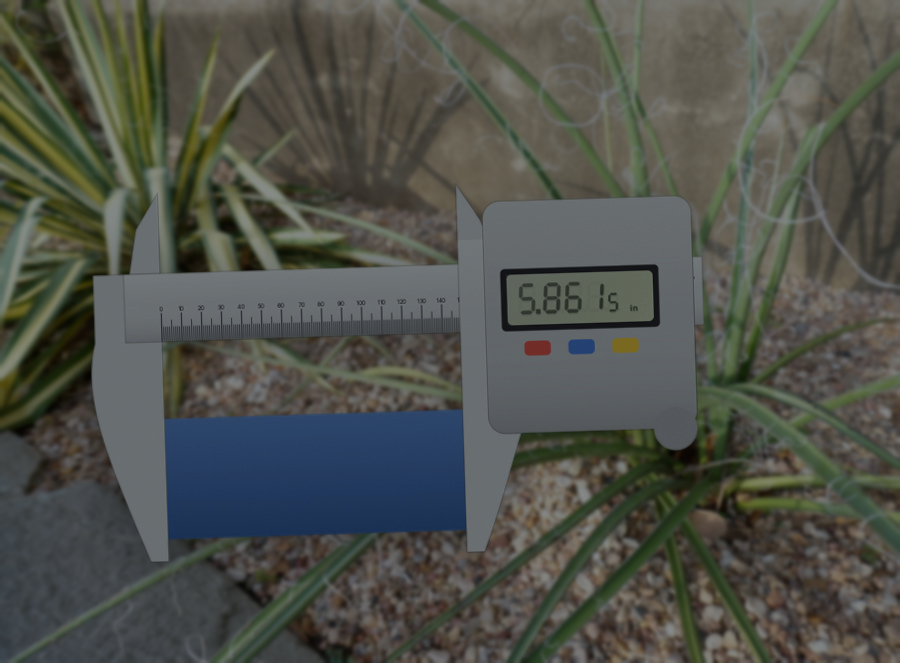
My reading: 5.8615 (in)
